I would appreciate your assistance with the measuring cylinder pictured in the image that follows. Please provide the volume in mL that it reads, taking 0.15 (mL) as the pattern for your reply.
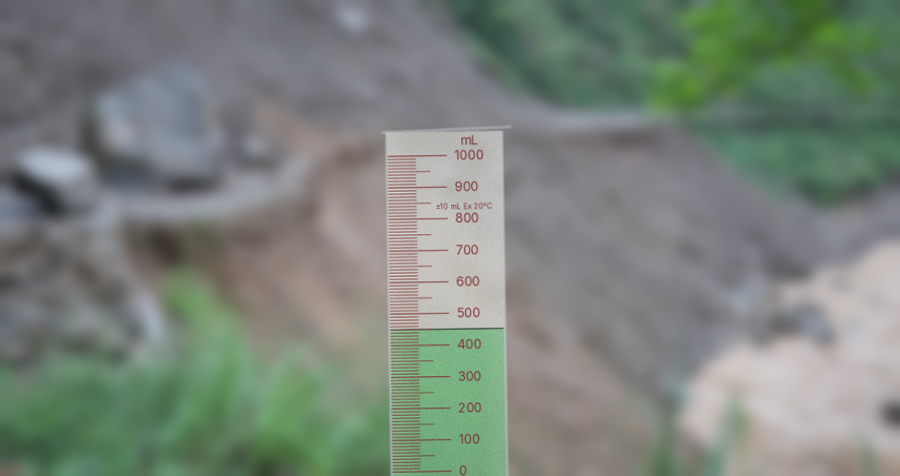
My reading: 450 (mL)
